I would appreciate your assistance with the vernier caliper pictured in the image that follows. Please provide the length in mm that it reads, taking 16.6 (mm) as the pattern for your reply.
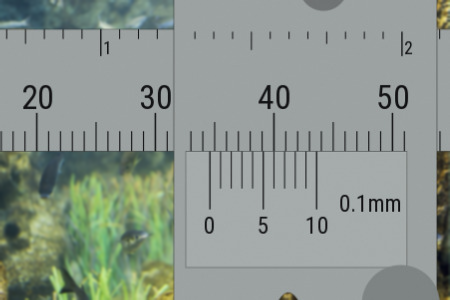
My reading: 34.6 (mm)
